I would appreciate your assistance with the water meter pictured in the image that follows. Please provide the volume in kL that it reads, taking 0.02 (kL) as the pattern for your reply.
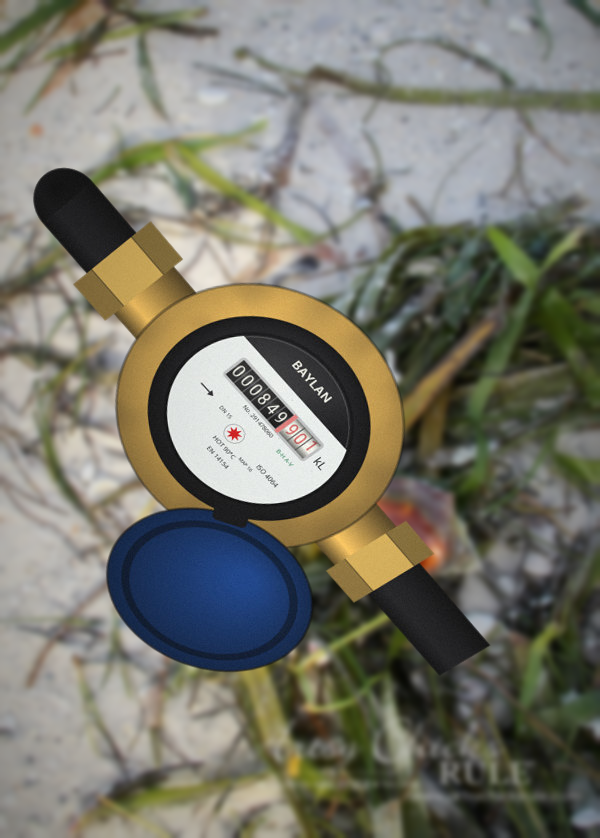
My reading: 849.901 (kL)
